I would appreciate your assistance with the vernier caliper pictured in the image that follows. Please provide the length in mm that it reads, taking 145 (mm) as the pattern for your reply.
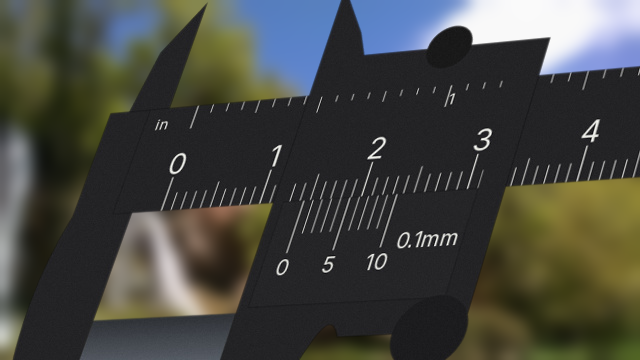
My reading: 14.4 (mm)
